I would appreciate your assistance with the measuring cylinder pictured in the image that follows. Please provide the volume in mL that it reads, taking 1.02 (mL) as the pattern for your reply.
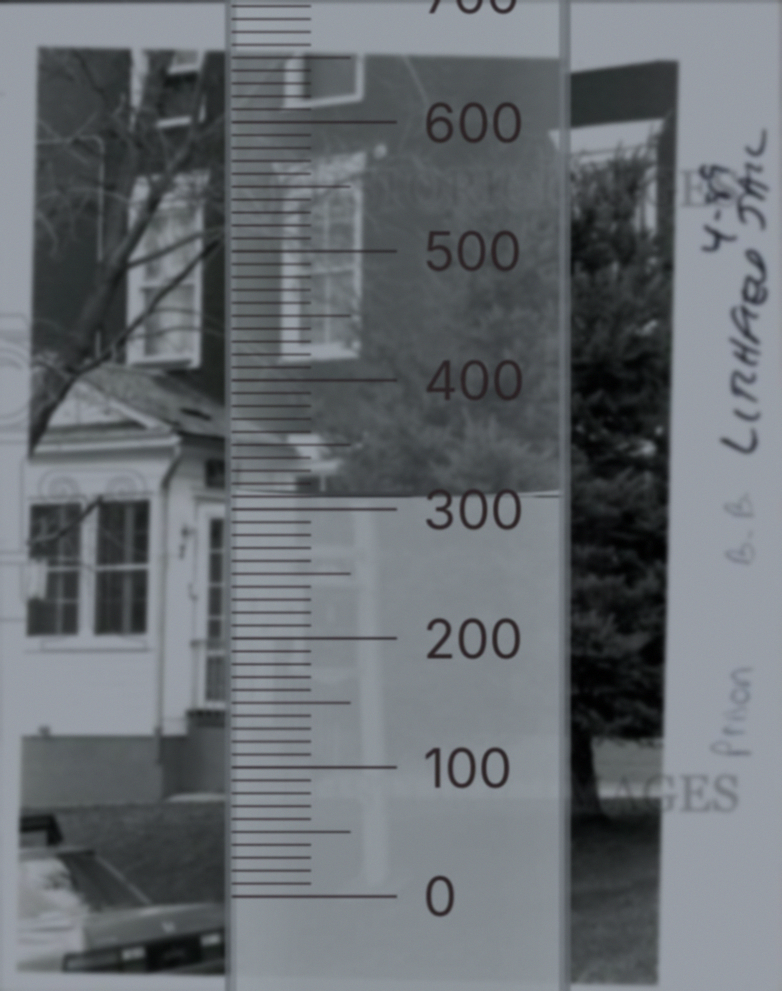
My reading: 310 (mL)
